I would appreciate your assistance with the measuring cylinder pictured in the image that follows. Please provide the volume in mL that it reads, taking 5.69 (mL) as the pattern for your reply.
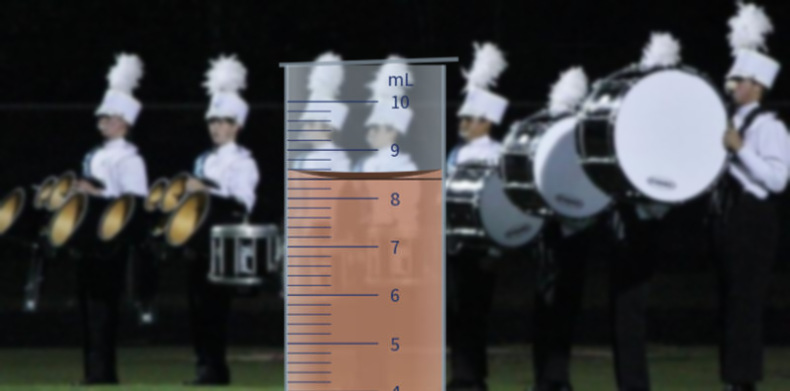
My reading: 8.4 (mL)
